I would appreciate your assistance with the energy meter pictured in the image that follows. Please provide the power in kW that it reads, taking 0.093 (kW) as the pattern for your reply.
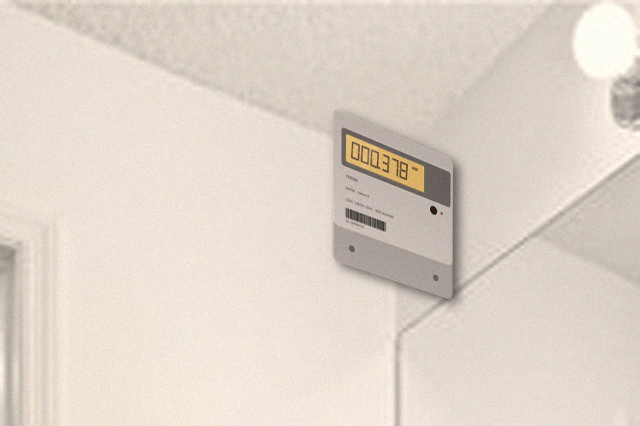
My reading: 0.378 (kW)
